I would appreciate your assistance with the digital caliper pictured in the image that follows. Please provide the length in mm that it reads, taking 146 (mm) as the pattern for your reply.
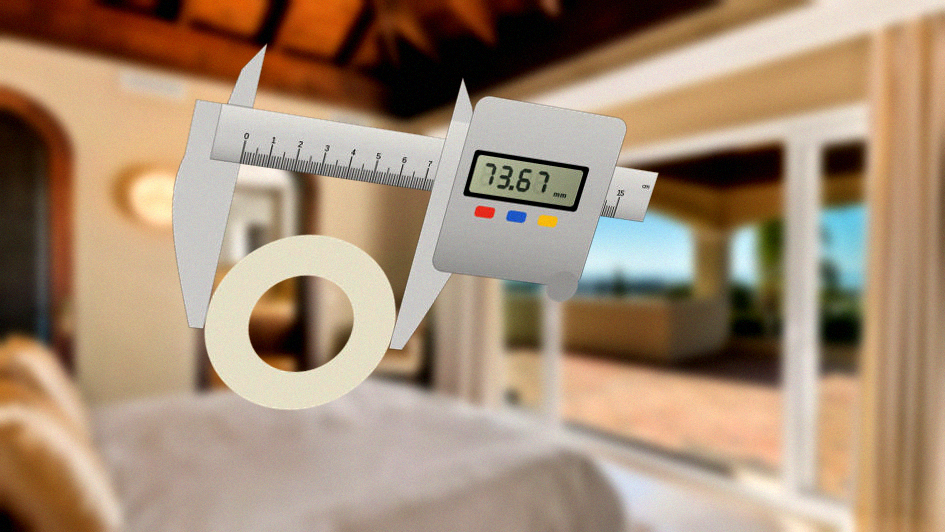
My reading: 73.67 (mm)
